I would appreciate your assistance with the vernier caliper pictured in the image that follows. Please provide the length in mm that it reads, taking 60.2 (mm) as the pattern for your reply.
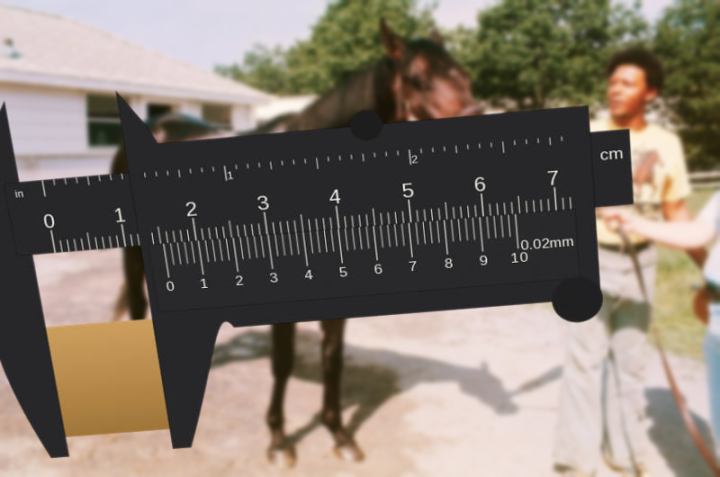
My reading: 15.4 (mm)
